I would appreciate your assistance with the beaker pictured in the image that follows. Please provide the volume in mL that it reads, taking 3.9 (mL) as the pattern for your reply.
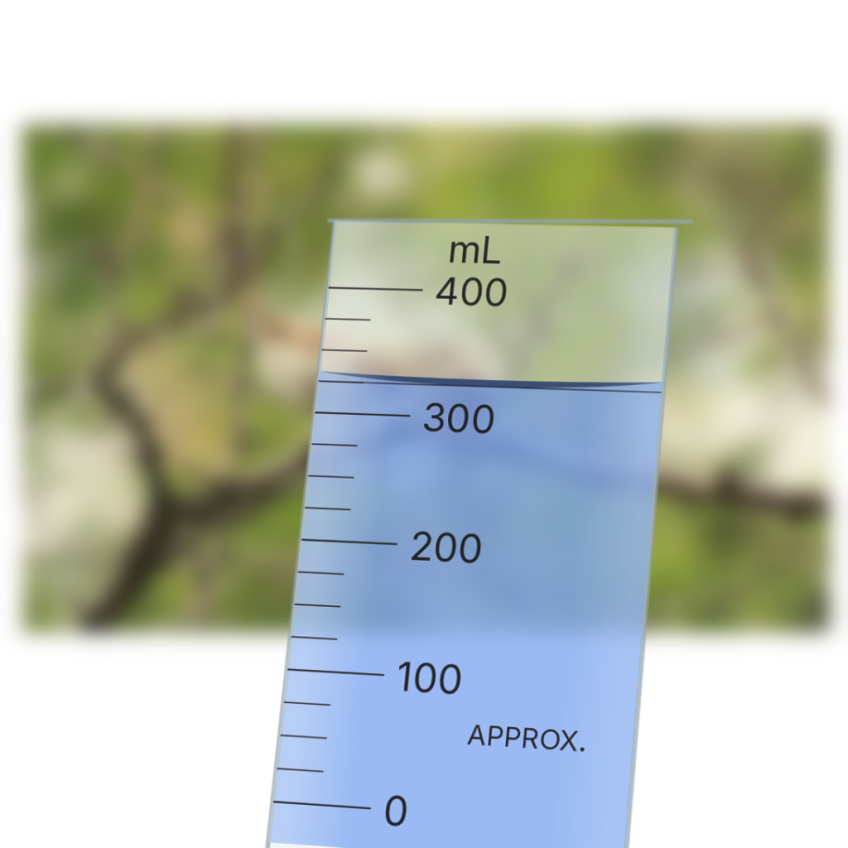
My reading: 325 (mL)
